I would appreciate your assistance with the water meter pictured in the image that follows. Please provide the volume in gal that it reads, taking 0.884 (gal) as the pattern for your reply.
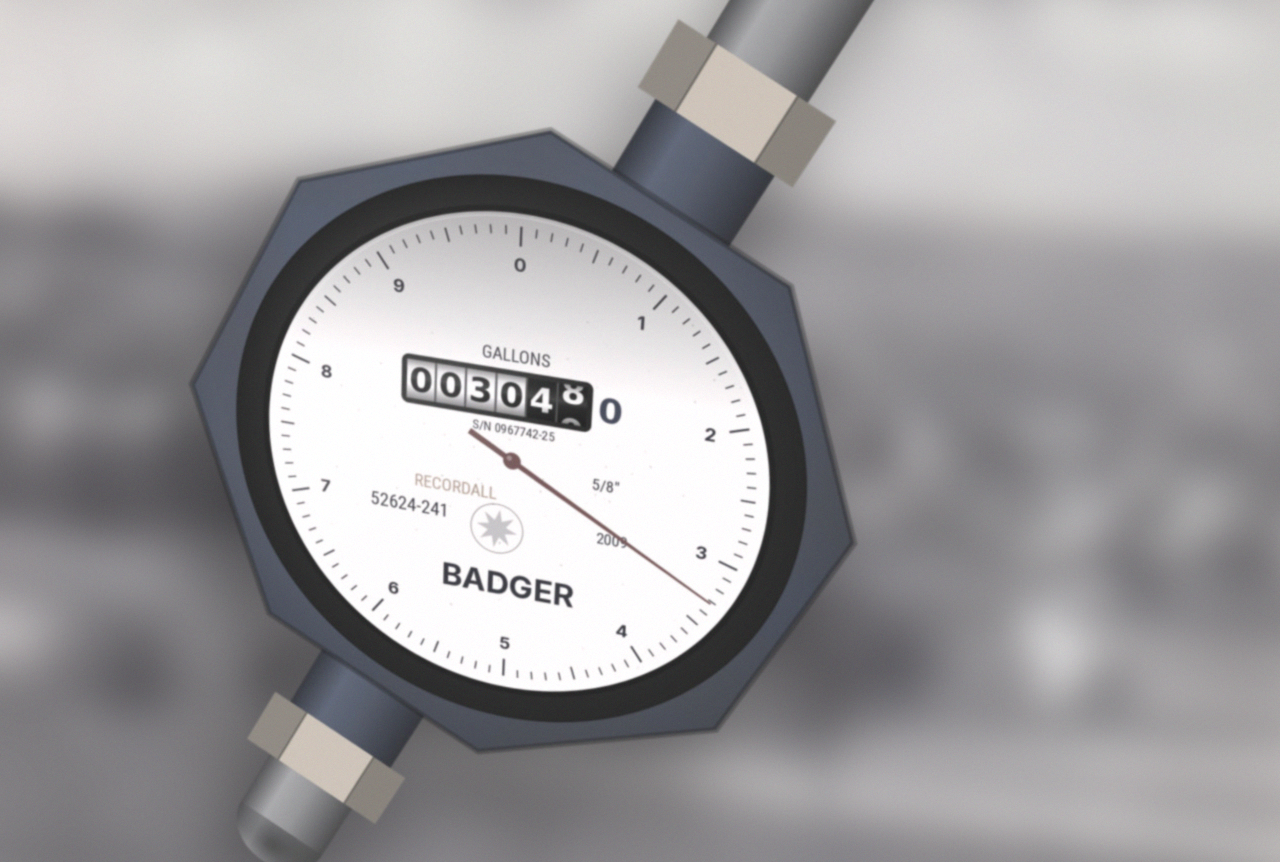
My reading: 30483.3 (gal)
